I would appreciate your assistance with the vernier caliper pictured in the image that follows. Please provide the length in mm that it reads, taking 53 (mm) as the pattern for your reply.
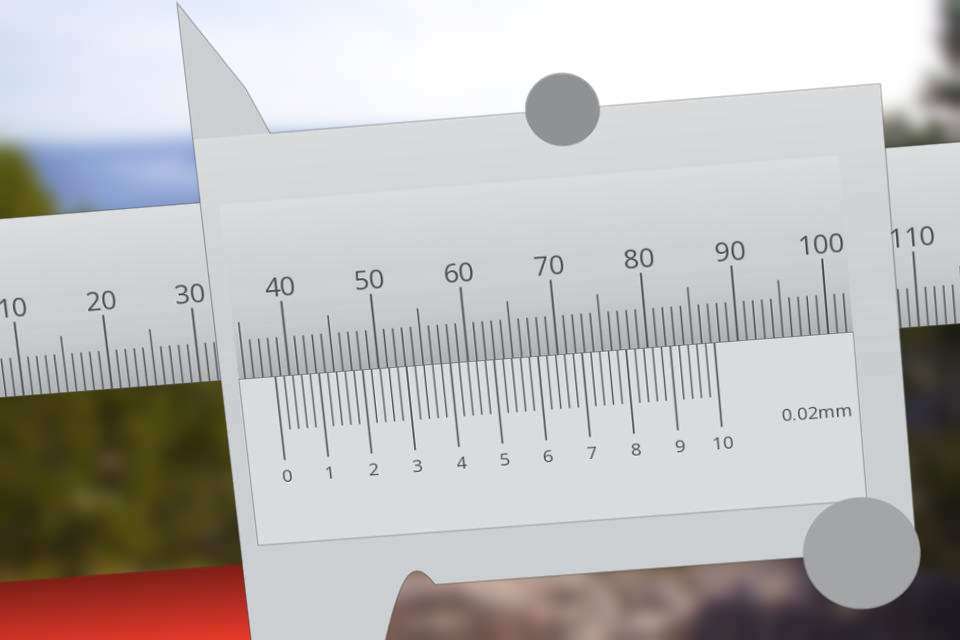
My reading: 38.4 (mm)
